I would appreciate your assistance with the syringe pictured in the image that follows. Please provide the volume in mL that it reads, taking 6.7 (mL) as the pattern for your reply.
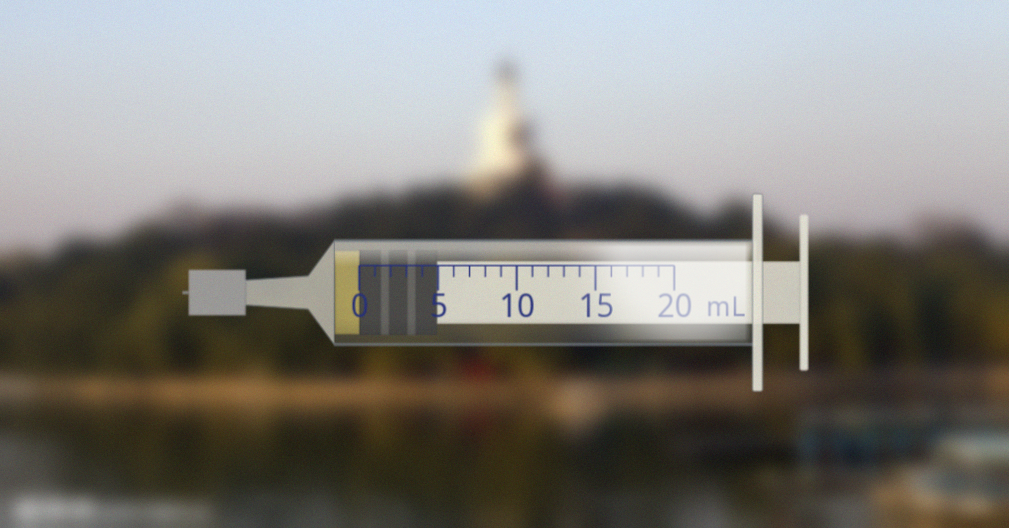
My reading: 0 (mL)
